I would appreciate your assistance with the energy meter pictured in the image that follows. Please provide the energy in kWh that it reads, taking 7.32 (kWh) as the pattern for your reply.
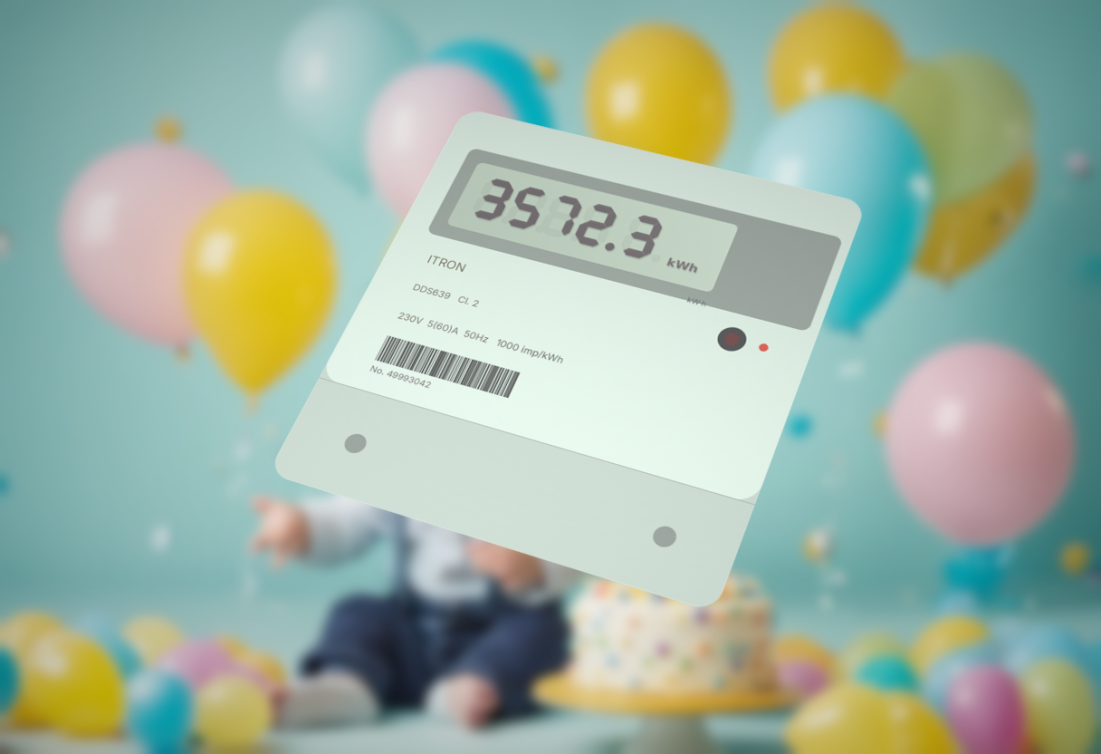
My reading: 3572.3 (kWh)
